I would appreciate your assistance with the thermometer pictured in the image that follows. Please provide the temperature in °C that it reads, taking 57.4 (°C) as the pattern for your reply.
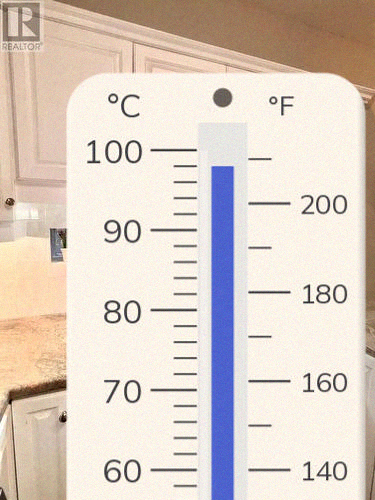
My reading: 98 (°C)
